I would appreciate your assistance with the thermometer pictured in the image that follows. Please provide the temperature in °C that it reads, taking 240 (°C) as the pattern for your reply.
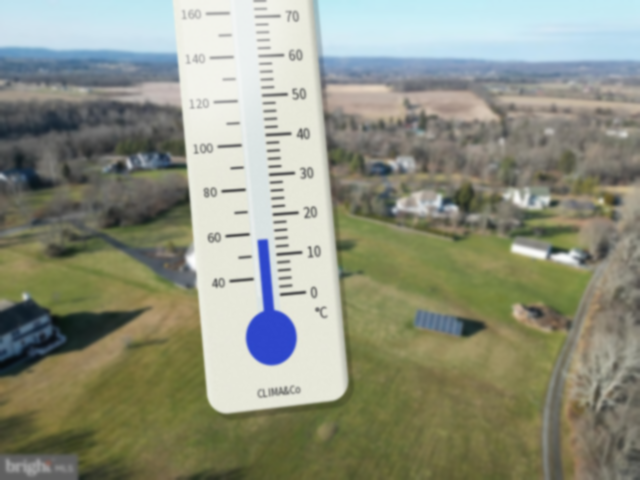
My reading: 14 (°C)
